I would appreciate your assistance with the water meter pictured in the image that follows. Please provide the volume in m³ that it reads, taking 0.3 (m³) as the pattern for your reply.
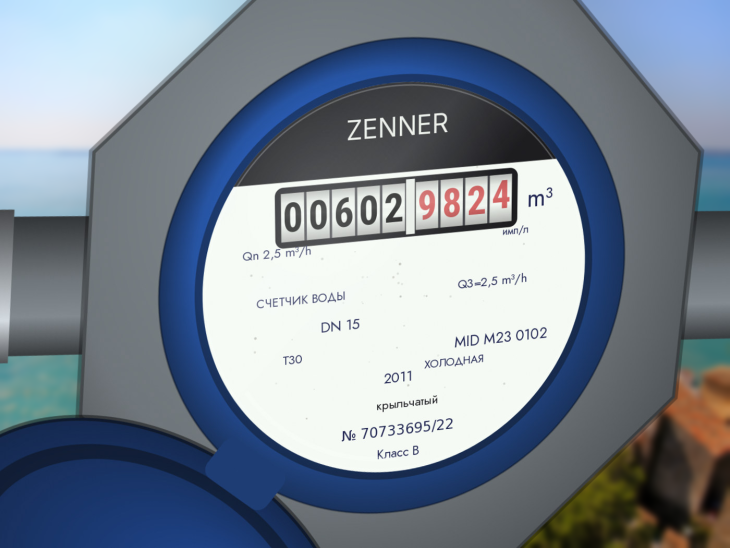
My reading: 602.9824 (m³)
